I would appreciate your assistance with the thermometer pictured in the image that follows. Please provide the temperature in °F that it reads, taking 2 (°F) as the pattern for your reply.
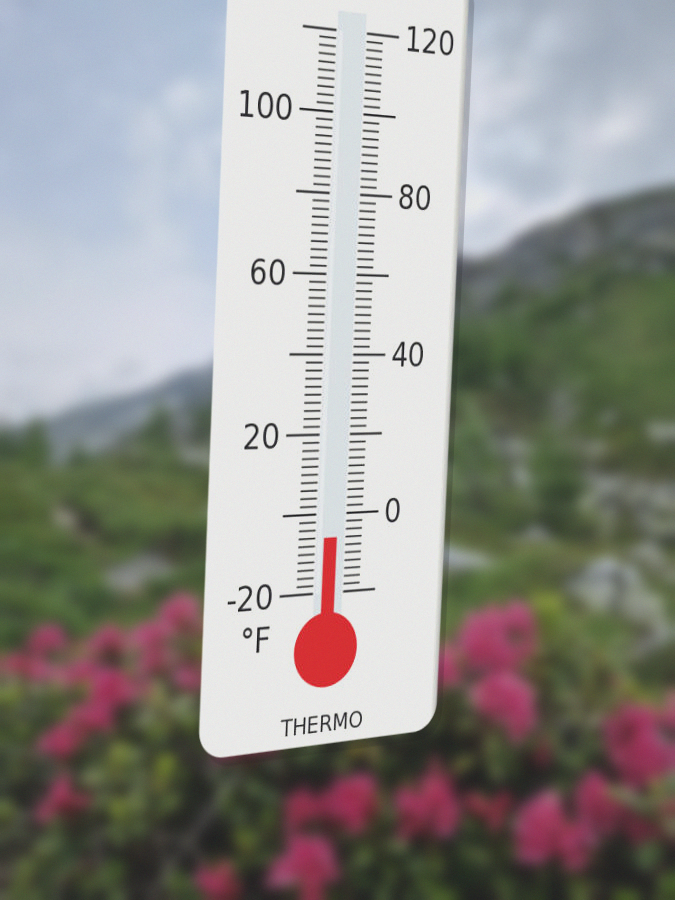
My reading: -6 (°F)
